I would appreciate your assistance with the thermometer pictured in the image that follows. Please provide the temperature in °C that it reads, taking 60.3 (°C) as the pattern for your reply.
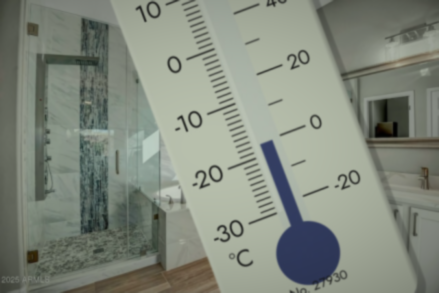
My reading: -18 (°C)
